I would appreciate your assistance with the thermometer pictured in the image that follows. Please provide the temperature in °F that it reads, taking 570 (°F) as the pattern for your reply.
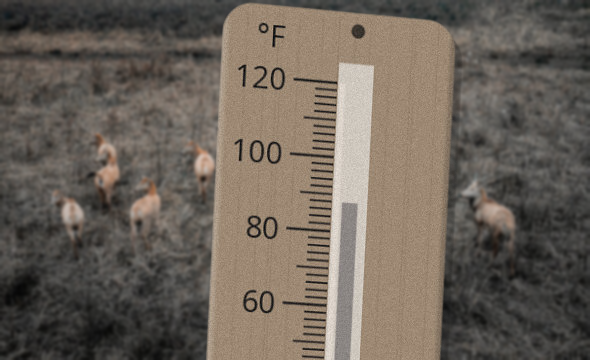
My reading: 88 (°F)
